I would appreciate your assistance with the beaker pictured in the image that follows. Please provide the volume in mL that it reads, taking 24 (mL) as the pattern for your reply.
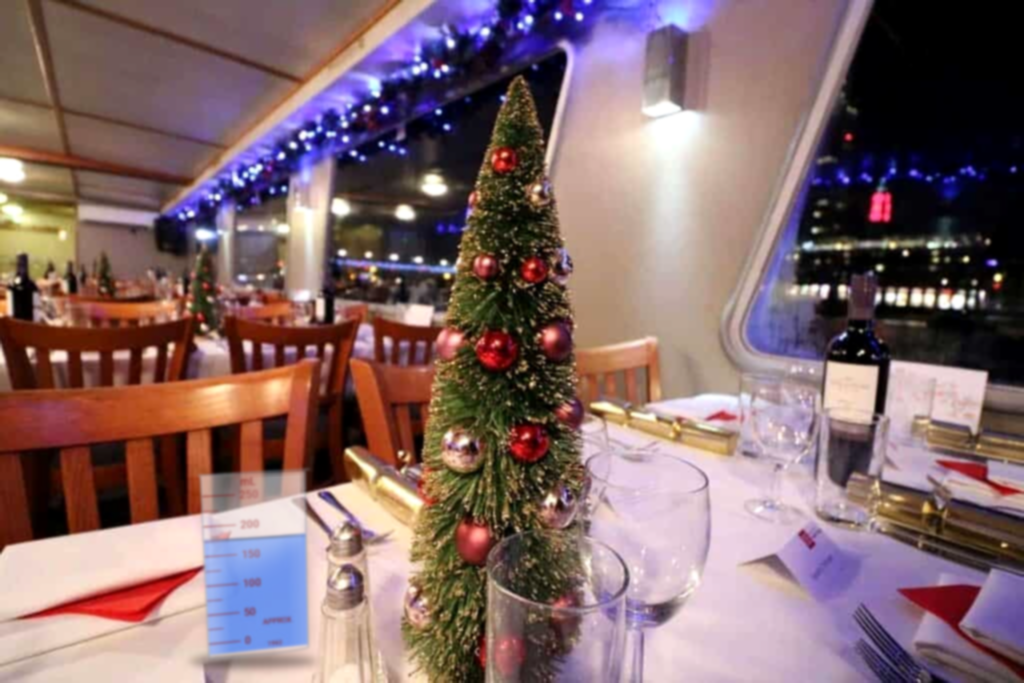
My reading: 175 (mL)
